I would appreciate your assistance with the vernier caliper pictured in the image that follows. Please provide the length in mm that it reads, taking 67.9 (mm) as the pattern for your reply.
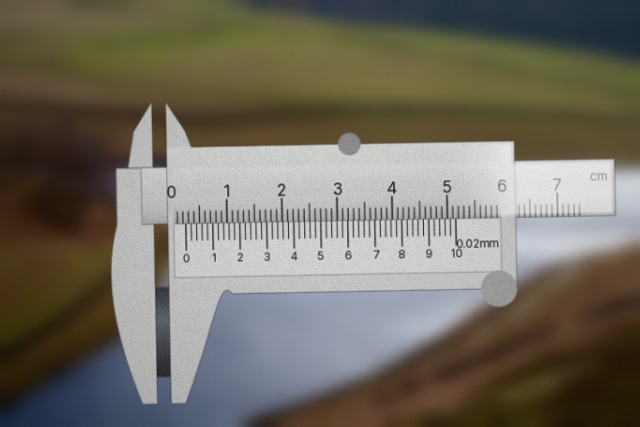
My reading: 2.5 (mm)
